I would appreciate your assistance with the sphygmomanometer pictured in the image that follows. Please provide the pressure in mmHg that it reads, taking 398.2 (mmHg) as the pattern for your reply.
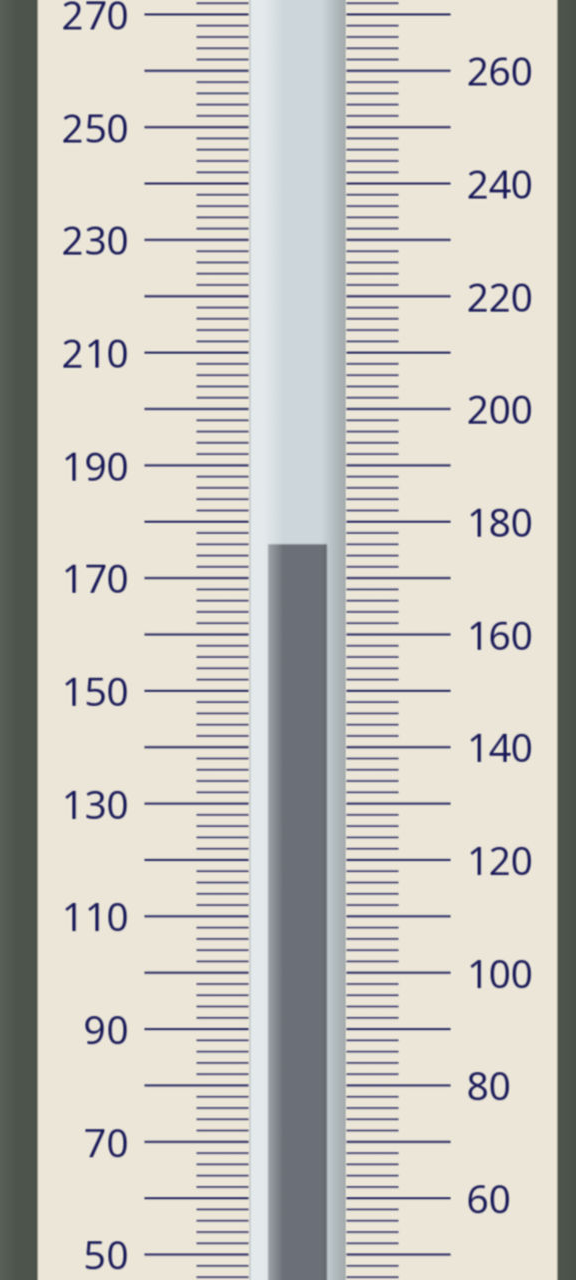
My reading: 176 (mmHg)
